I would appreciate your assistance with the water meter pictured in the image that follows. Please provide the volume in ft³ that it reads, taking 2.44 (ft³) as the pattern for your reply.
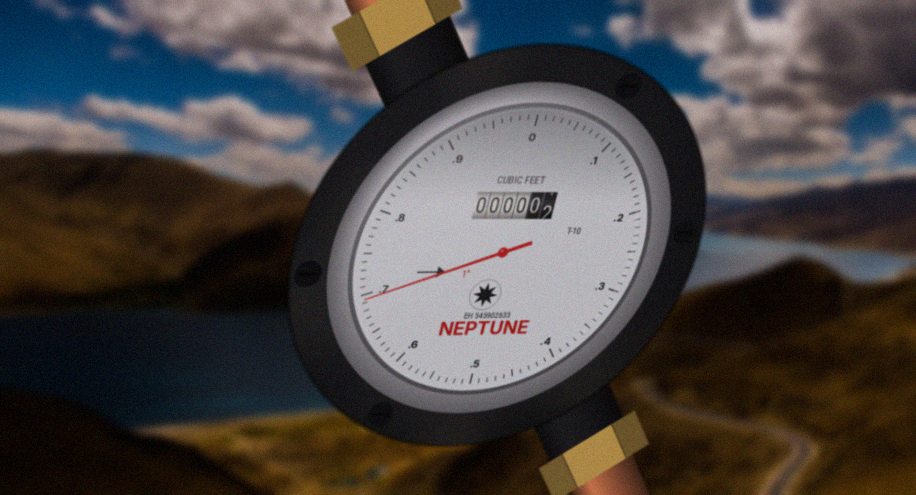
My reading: 1.69 (ft³)
